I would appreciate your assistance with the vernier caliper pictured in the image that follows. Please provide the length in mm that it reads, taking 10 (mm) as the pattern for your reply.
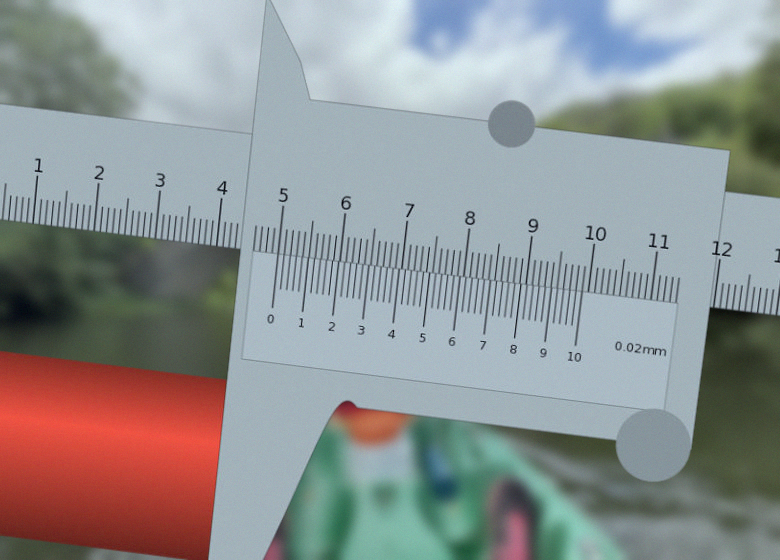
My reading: 50.0 (mm)
